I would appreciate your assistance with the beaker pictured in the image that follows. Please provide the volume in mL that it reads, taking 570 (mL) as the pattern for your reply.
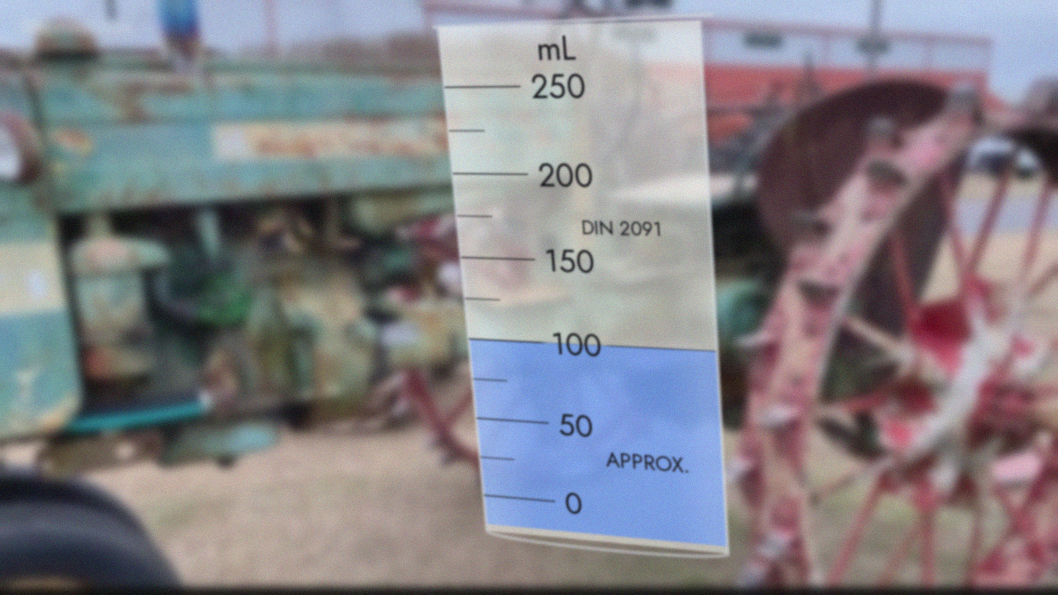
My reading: 100 (mL)
